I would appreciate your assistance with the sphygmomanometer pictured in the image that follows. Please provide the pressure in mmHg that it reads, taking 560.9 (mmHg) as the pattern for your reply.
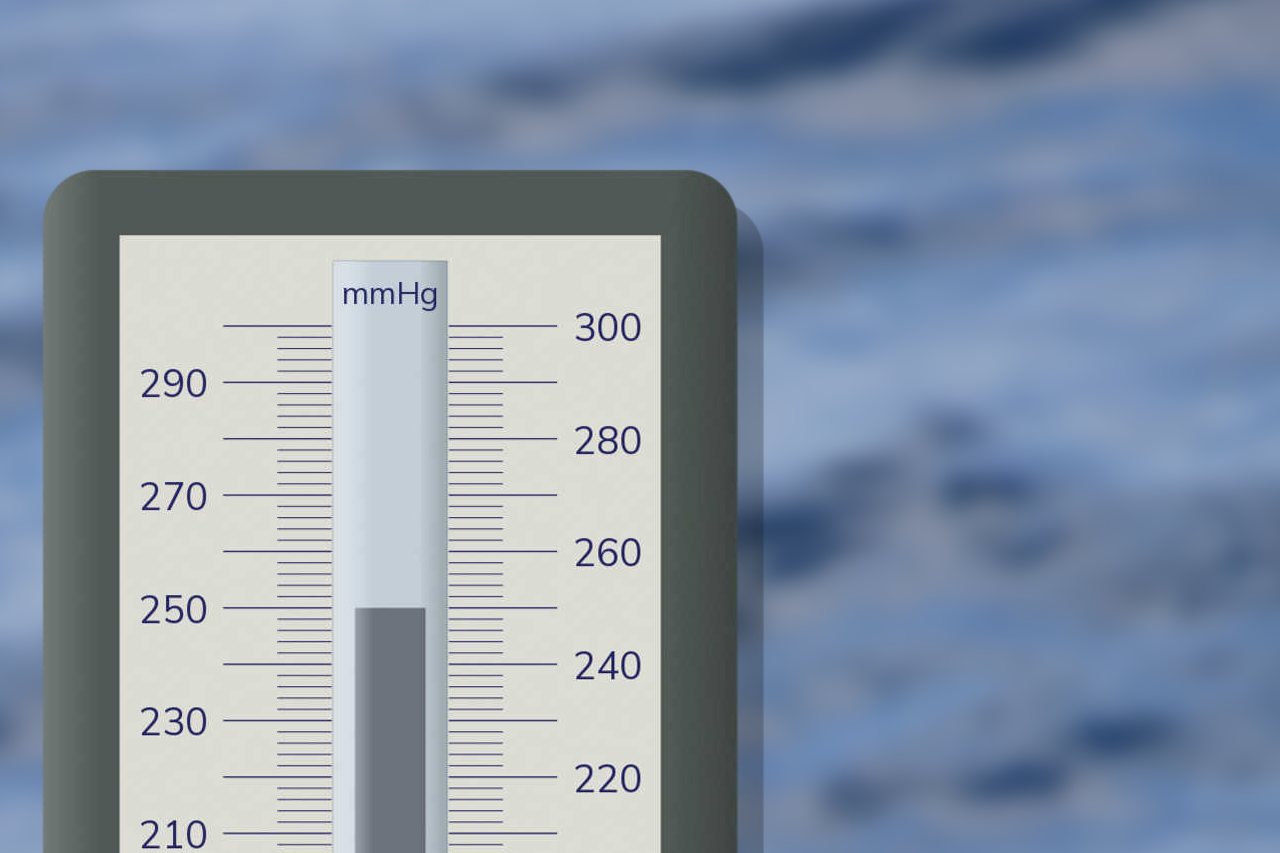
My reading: 250 (mmHg)
